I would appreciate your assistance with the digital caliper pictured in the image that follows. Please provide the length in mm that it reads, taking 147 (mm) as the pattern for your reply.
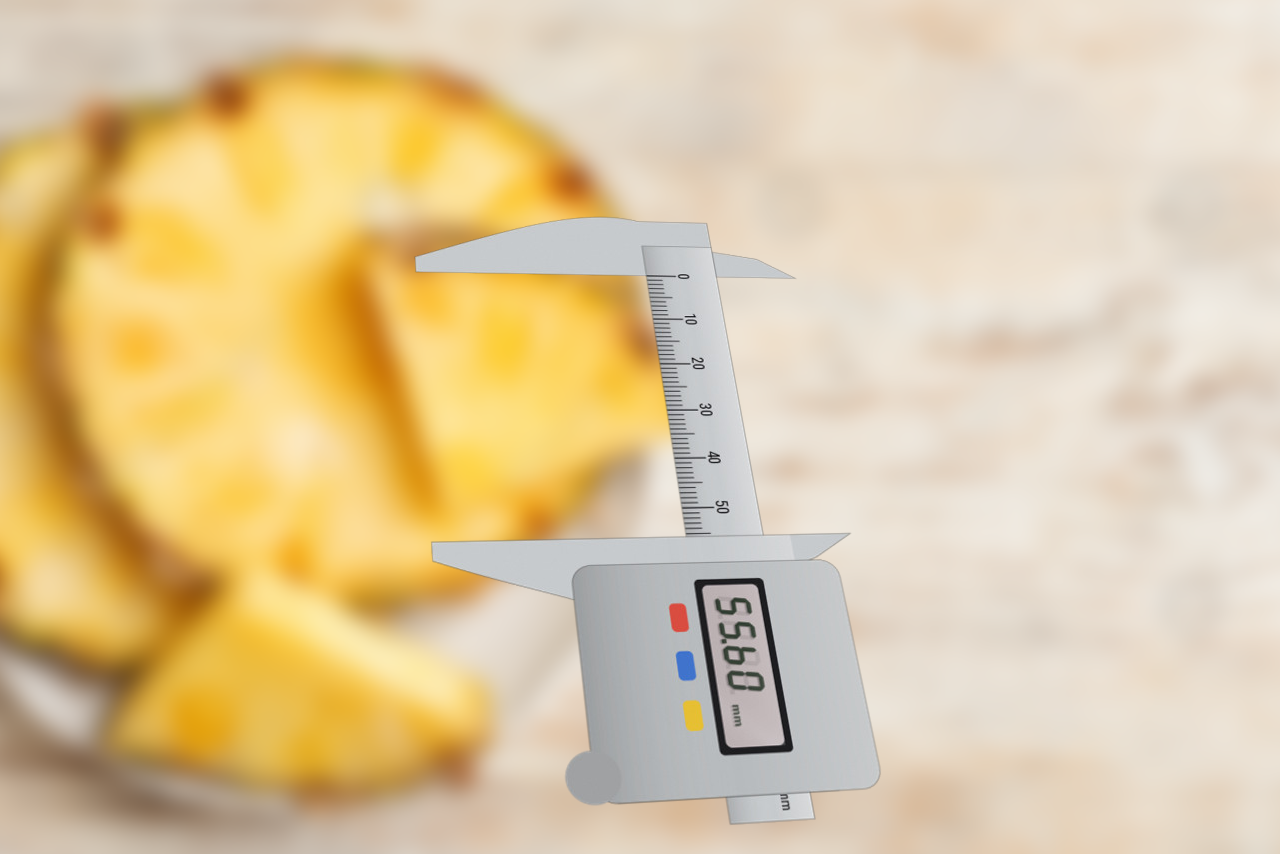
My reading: 55.60 (mm)
